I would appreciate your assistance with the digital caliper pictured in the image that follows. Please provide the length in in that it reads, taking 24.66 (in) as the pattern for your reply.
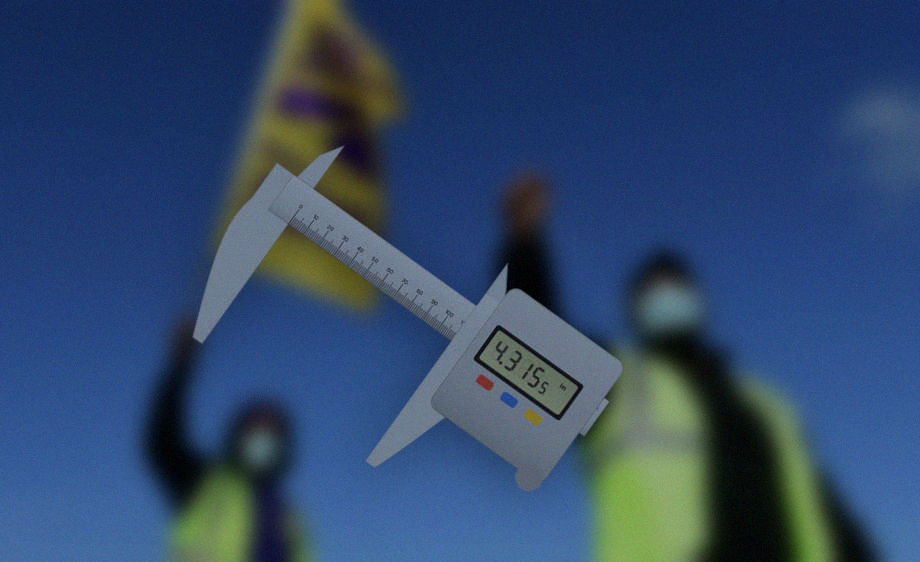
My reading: 4.3155 (in)
